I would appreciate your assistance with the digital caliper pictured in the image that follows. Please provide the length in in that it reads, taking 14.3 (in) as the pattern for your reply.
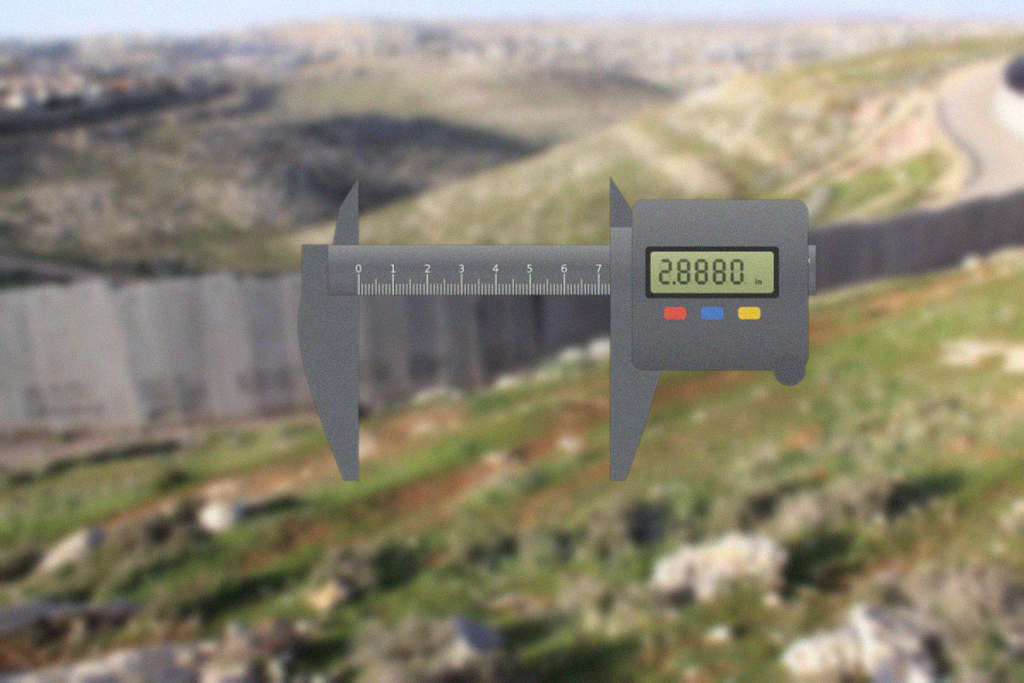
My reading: 2.8880 (in)
